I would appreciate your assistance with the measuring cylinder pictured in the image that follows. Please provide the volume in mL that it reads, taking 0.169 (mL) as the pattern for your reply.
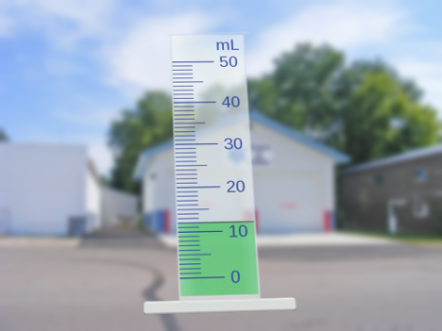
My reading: 12 (mL)
